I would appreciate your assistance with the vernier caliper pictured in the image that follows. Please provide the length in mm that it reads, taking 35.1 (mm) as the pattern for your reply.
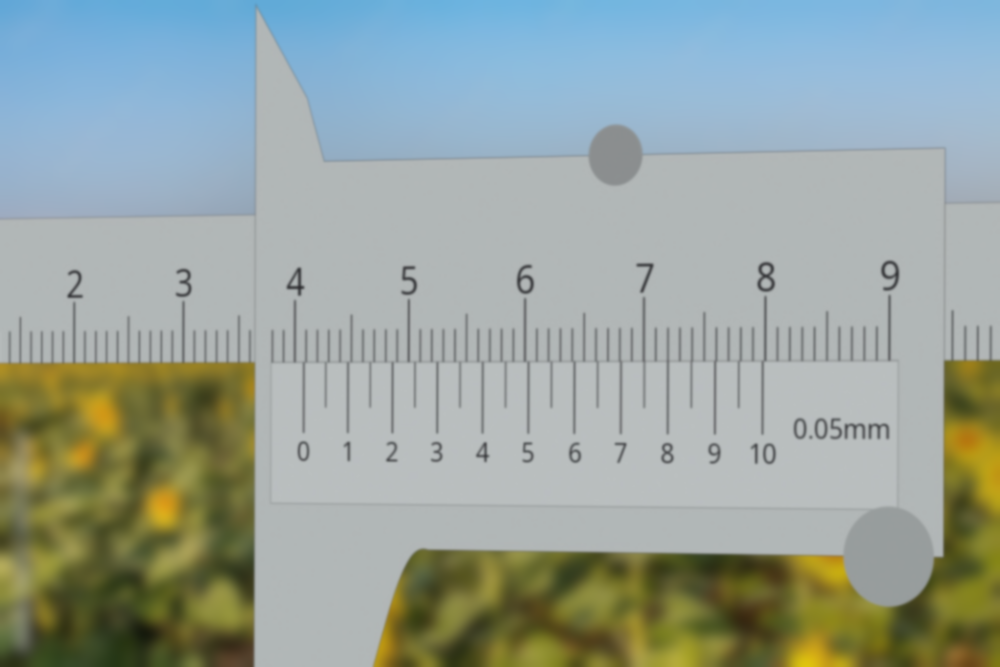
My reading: 40.8 (mm)
